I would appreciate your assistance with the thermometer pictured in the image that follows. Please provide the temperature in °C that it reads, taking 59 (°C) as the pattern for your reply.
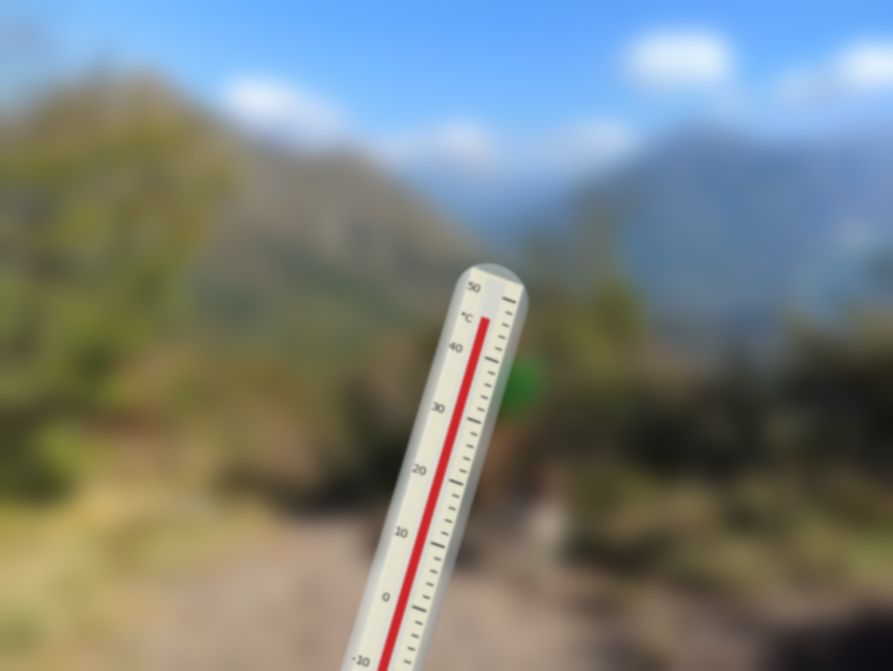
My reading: 46 (°C)
